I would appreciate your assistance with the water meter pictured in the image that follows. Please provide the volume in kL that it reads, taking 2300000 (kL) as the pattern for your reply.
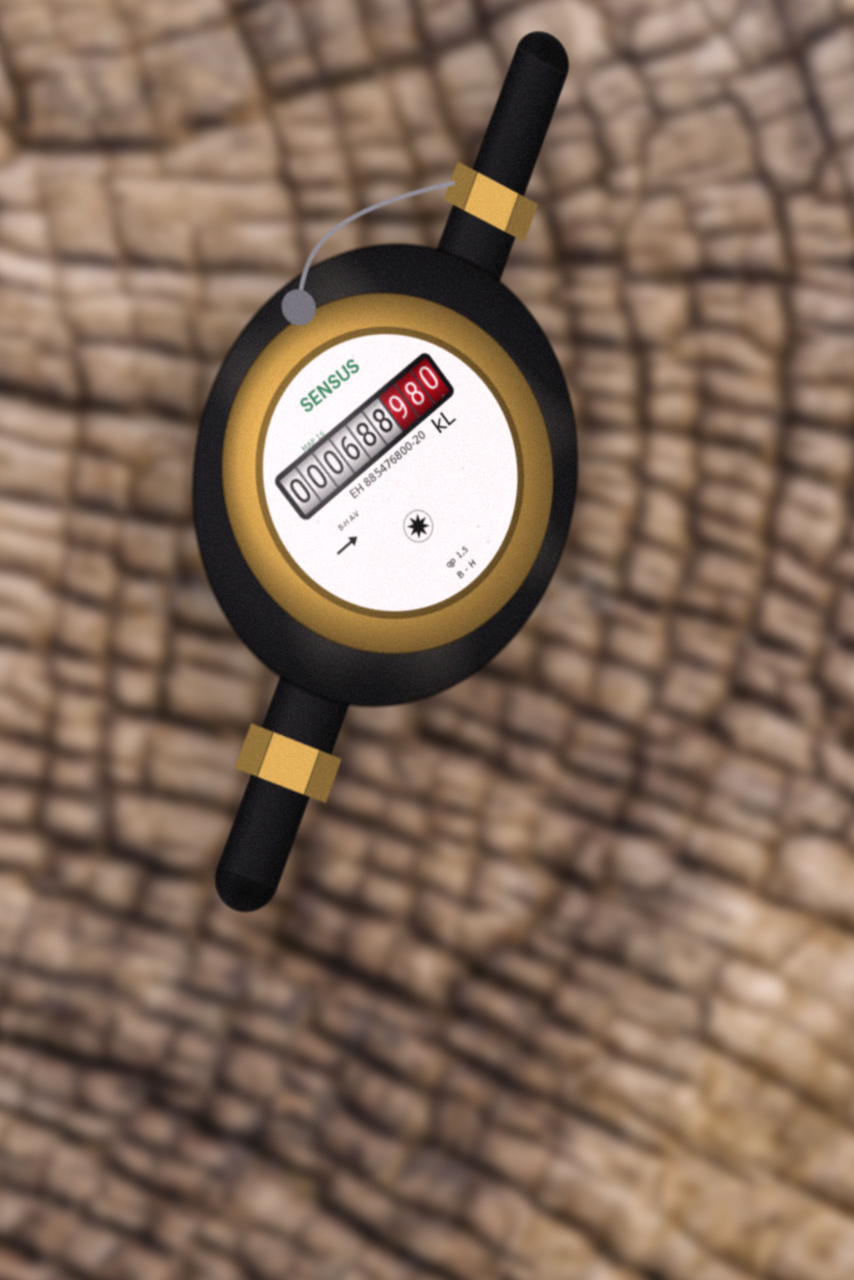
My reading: 688.980 (kL)
